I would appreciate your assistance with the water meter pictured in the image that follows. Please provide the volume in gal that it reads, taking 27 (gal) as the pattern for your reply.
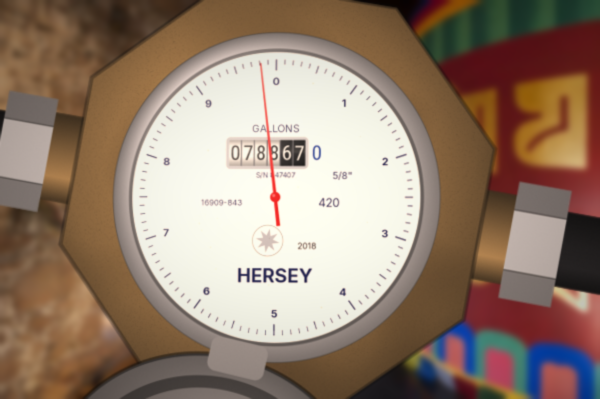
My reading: 788669.8 (gal)
